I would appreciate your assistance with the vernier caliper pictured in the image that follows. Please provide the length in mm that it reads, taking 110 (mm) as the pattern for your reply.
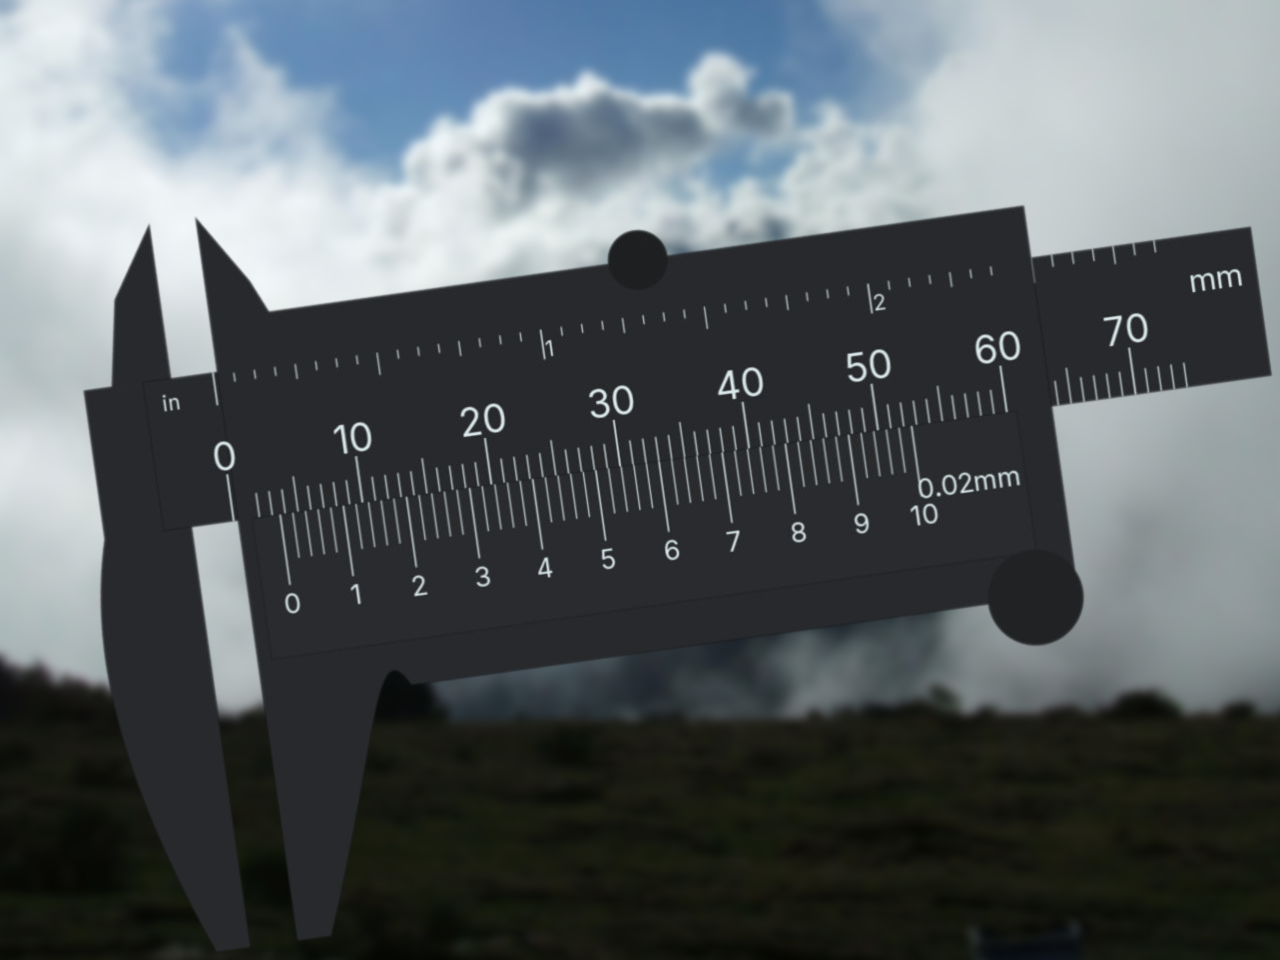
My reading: 3.6 (mm)
